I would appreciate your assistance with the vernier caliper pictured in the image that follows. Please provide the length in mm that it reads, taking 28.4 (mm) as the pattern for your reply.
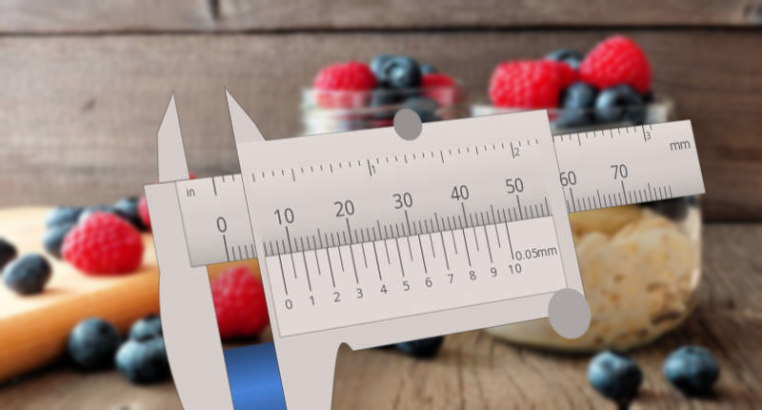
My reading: 8.0 (mm)
